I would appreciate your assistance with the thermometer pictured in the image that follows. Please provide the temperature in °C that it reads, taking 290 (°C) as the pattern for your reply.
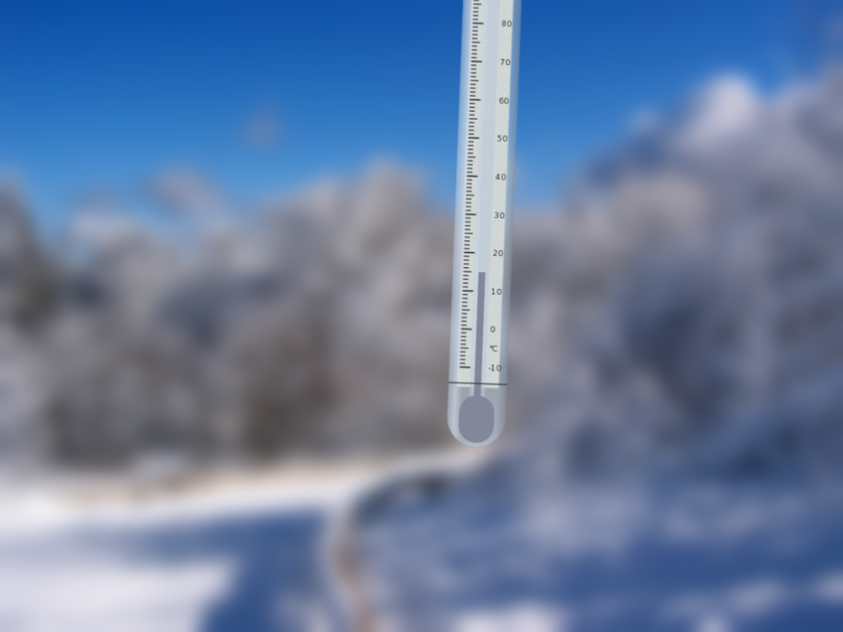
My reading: 15 (°C)
